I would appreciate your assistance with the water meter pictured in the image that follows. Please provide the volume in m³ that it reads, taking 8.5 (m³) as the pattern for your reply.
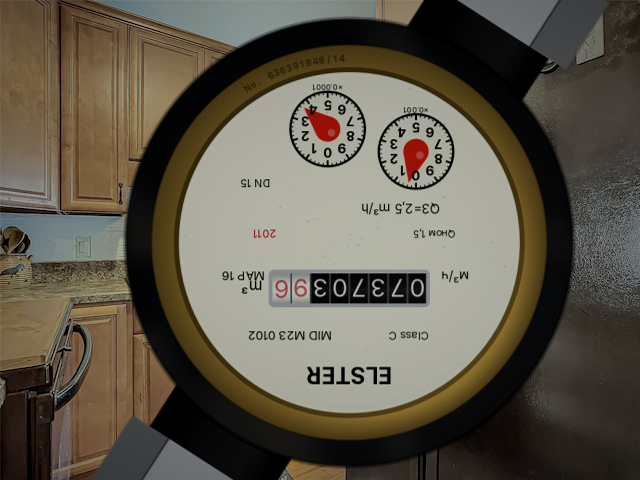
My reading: 73703.9603 (m³)
